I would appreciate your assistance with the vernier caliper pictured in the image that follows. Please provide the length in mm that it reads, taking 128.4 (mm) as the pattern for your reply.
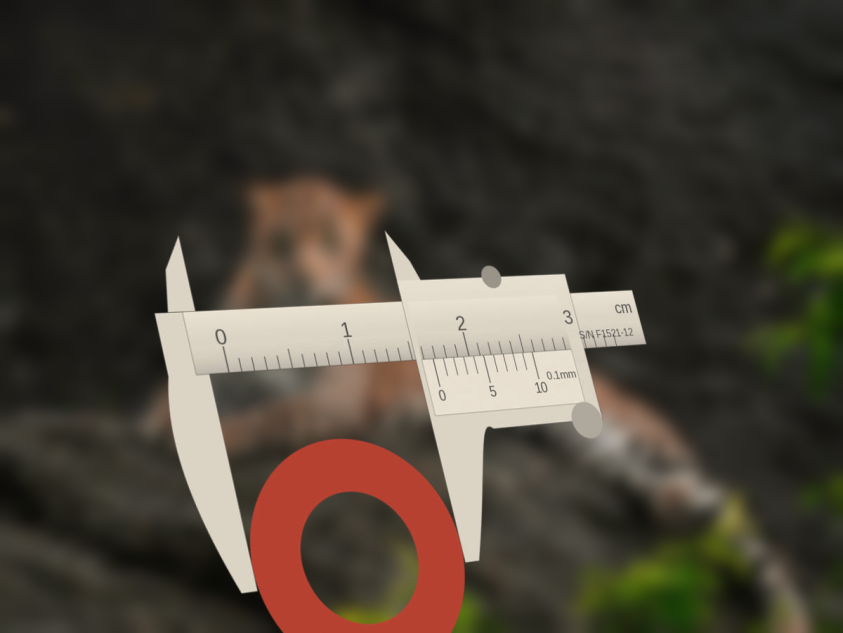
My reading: 16.8 (mm)
